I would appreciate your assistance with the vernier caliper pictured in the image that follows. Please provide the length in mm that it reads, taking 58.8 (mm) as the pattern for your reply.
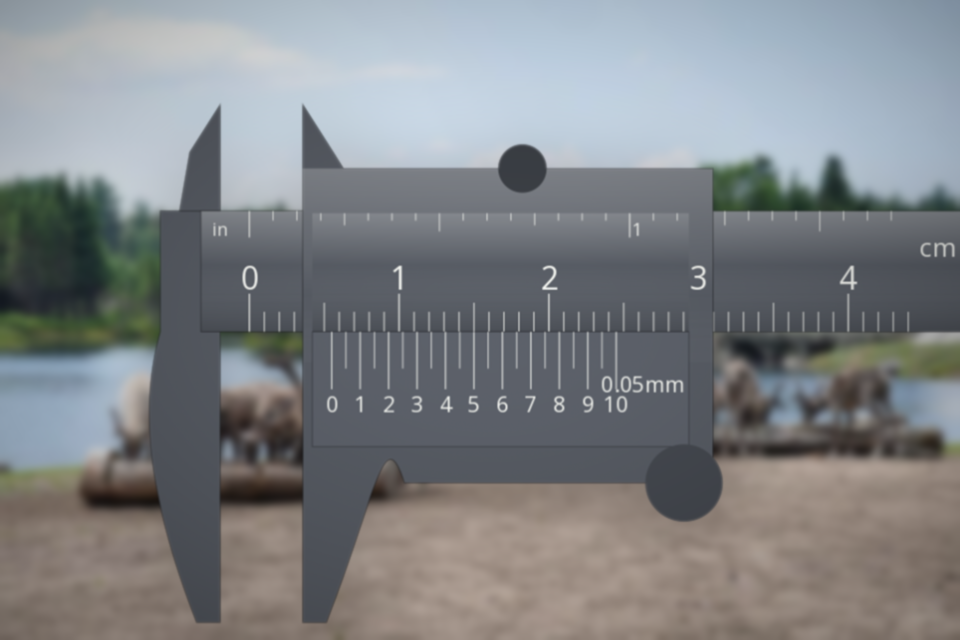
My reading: 5.5 (mm)
